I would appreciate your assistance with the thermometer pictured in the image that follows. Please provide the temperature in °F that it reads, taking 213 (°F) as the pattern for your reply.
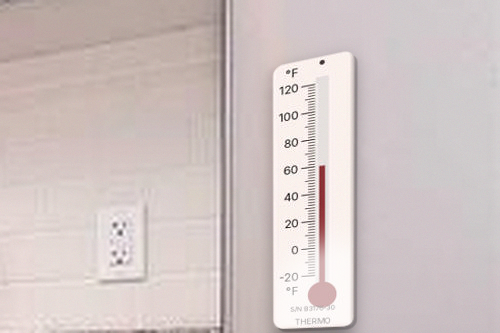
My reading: 60 (°F)
